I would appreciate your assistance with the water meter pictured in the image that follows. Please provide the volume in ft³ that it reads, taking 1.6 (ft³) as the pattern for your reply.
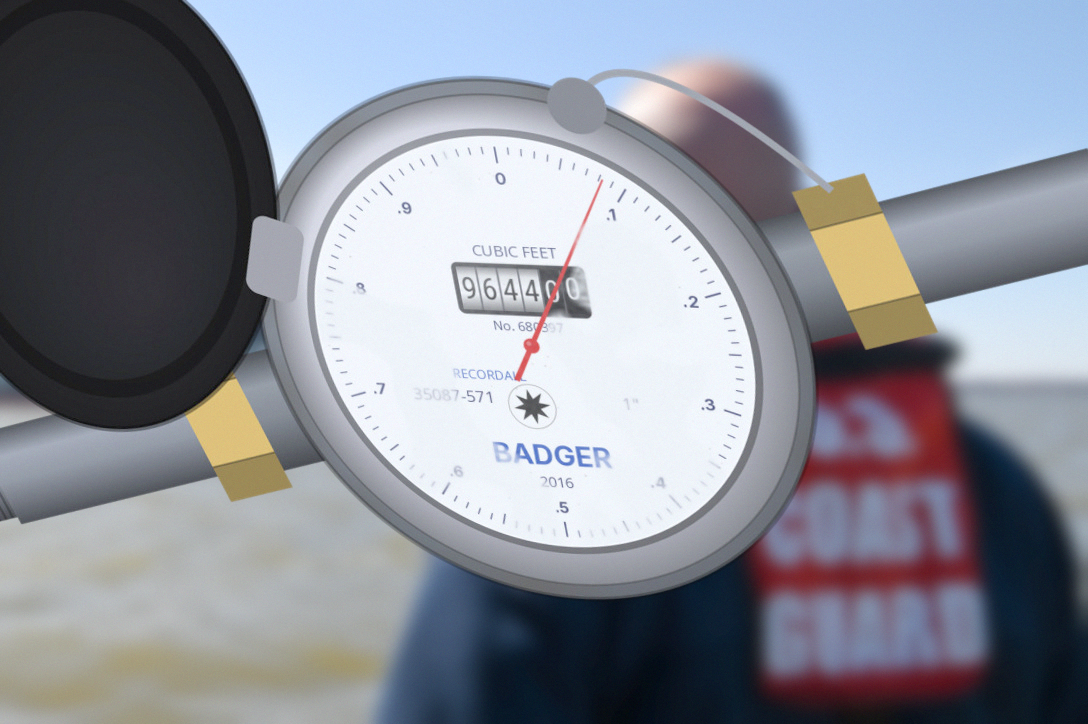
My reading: 964400.08 (ft³)
